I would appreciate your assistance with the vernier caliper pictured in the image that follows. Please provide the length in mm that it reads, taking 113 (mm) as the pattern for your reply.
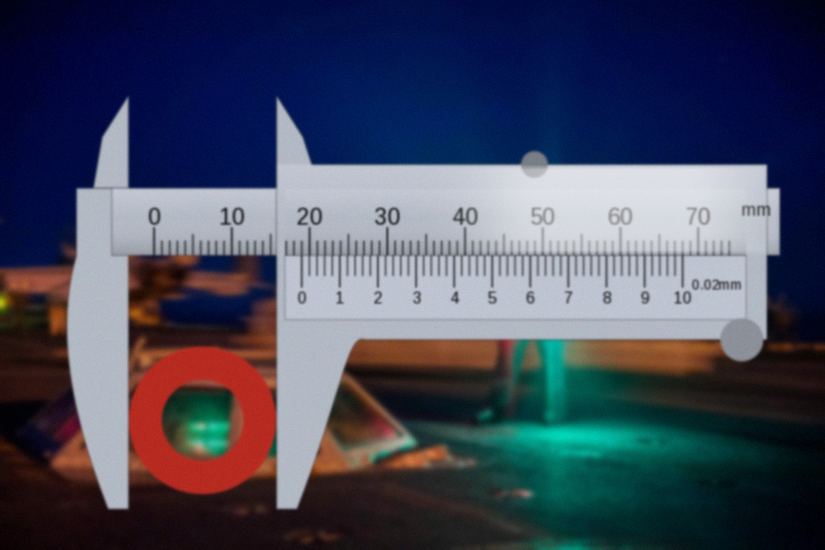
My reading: 19.0 (mm)
